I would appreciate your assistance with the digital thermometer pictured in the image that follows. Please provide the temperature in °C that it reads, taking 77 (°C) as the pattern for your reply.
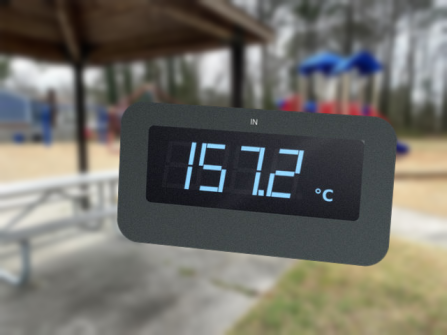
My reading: 157.2 (°C)
